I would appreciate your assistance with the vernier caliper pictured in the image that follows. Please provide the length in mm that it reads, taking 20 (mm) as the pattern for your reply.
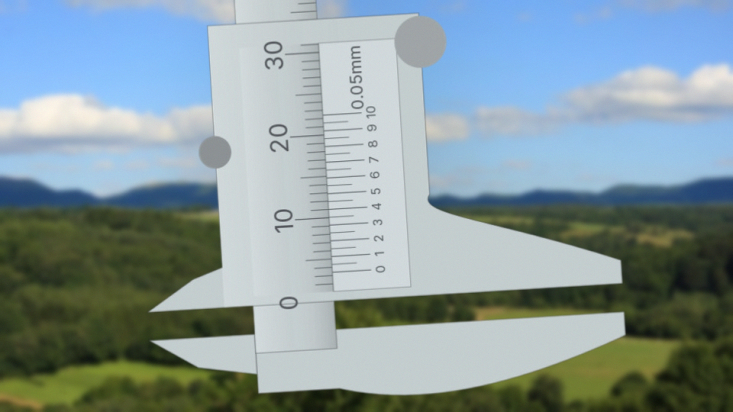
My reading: 3.4 (mm)
